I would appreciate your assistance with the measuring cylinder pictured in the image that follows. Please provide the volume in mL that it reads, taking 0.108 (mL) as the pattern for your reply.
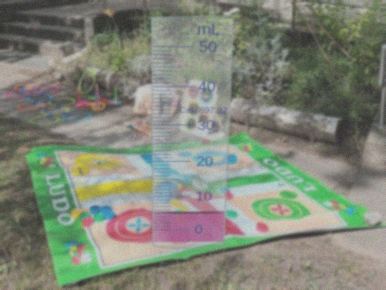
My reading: 5 (mL)
